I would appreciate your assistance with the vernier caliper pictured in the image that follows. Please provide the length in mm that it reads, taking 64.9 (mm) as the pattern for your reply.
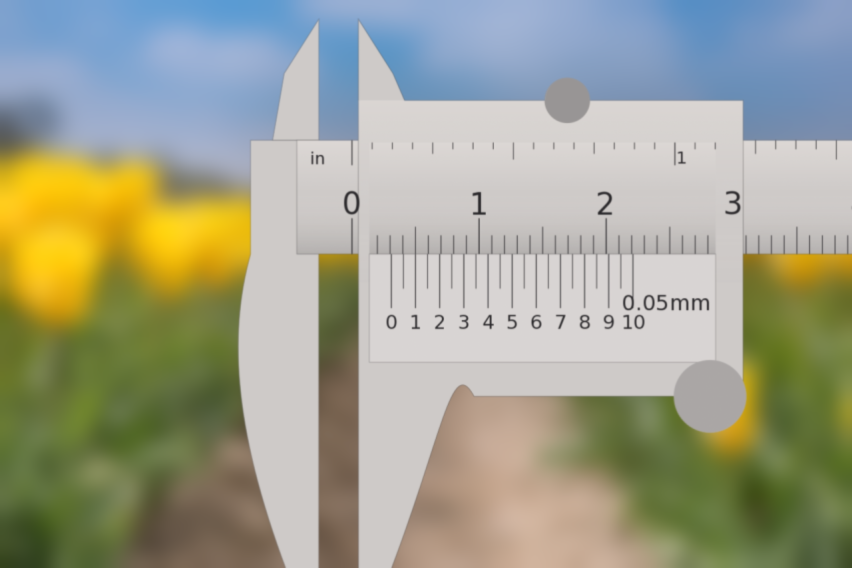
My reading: 3.1 (mm)
